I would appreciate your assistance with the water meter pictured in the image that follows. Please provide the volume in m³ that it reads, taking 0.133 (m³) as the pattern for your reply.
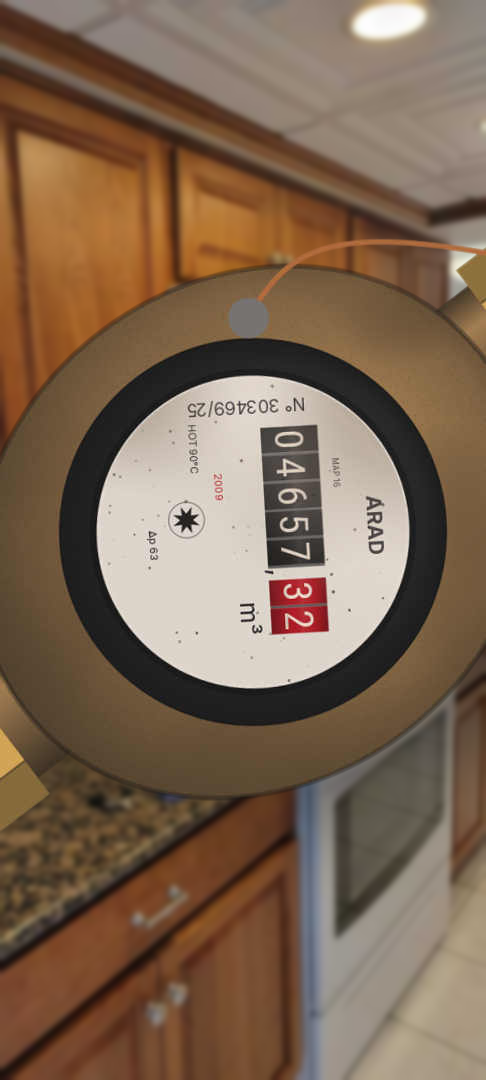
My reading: 4657.32 (m³)
